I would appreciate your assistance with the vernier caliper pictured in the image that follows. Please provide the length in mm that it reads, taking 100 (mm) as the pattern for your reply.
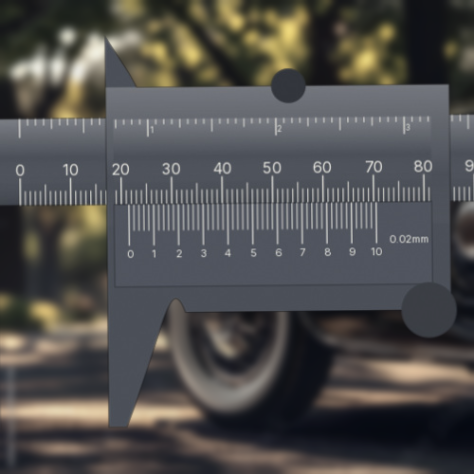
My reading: 21.5 (mm)
